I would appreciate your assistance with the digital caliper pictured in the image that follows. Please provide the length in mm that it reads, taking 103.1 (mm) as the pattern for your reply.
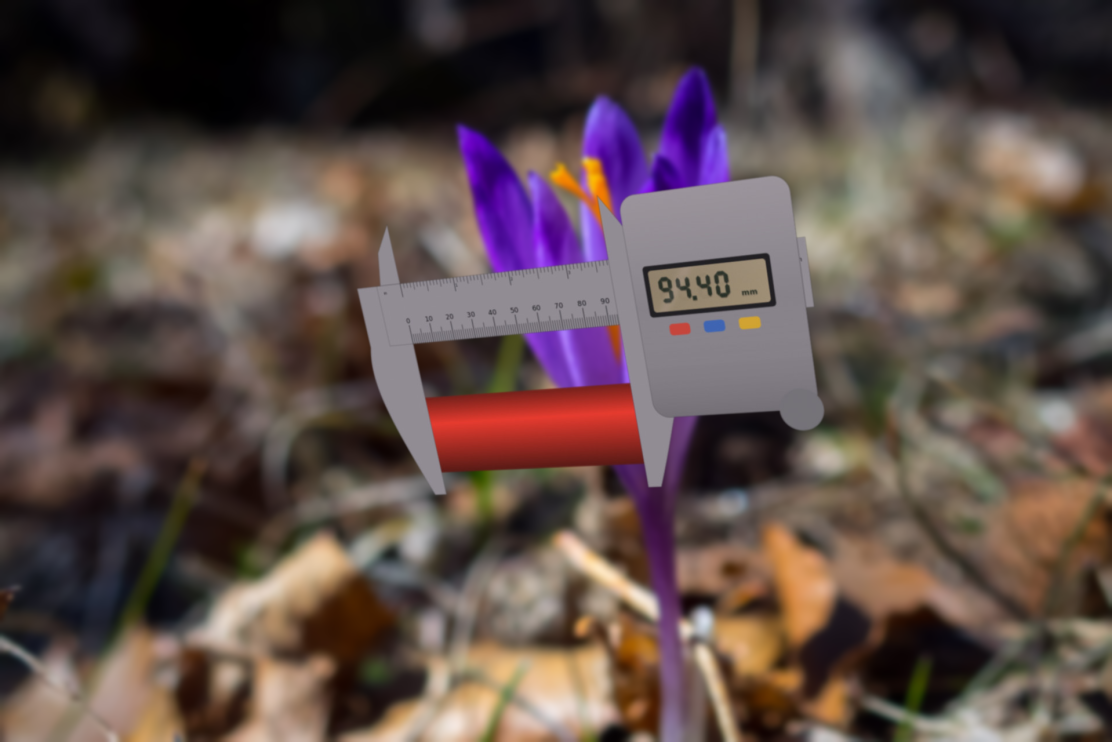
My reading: 94.40 (mm)
